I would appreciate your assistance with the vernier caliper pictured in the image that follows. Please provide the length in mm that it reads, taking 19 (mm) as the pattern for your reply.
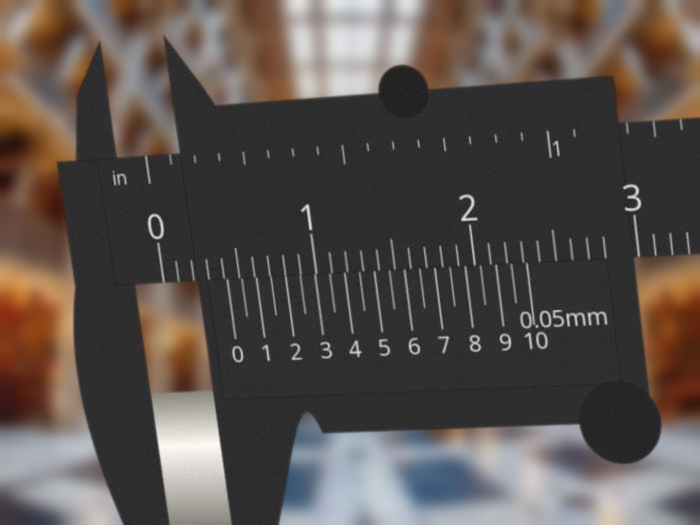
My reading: 4.2 (mm)
